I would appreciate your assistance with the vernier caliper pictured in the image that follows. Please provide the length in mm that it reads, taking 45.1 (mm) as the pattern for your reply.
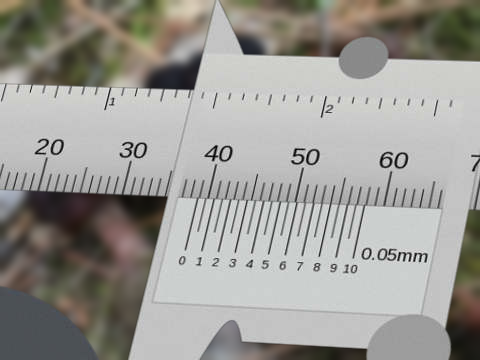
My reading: 38.8 (mm)
